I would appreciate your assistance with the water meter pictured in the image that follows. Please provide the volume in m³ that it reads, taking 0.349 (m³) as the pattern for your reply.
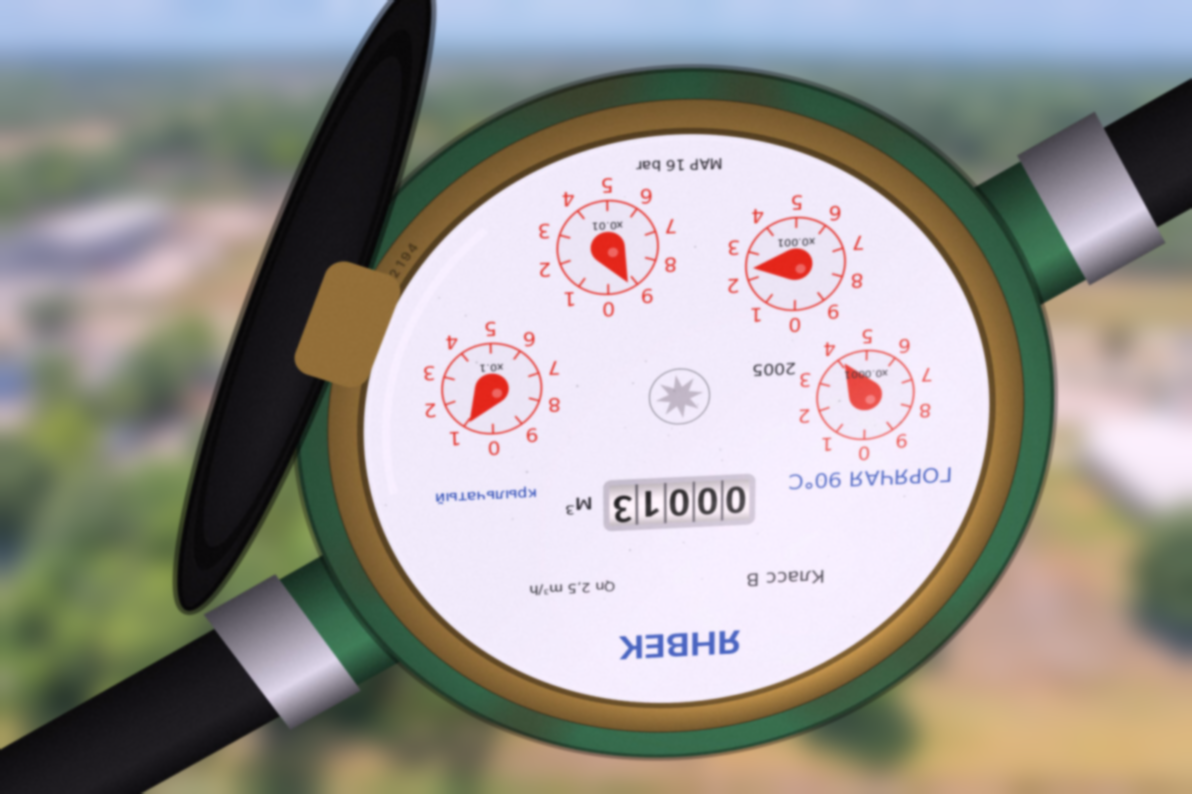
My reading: 13.0924 (m³)
